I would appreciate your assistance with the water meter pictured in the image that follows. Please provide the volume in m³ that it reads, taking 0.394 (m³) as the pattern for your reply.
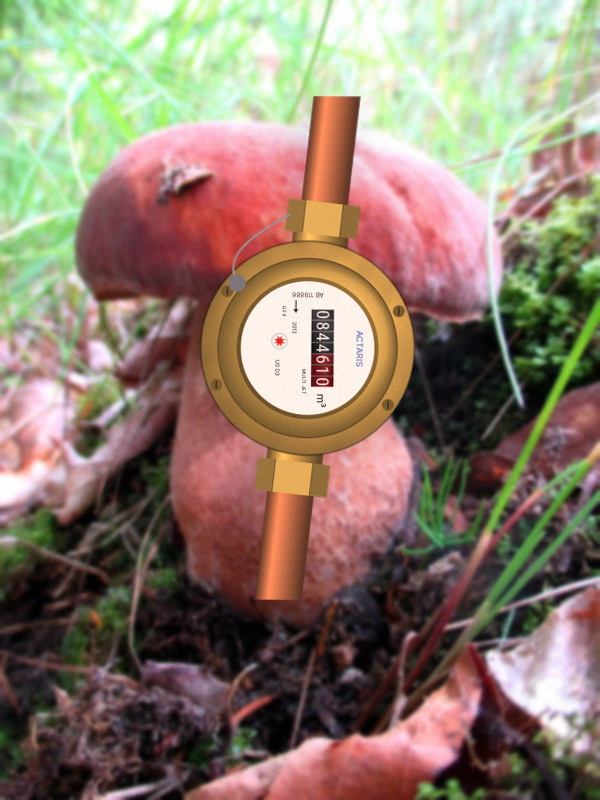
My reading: 844.610 (m³)
